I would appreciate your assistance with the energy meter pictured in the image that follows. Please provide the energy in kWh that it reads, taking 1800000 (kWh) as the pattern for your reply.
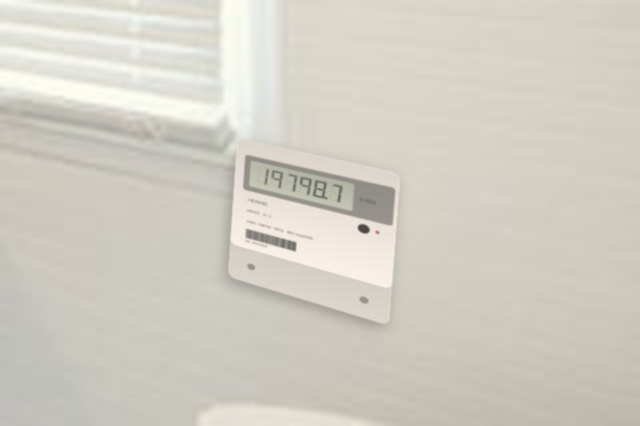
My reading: 19798.7 (kWh)
